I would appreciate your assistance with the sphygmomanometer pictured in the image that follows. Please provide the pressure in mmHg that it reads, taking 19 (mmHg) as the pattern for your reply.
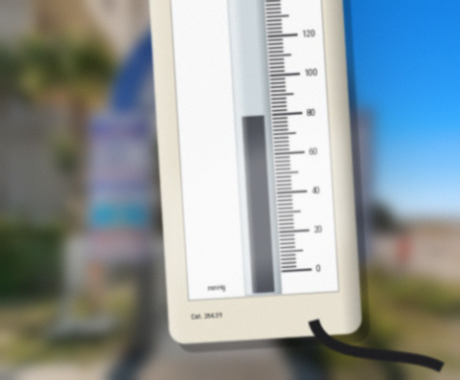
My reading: 80 (mmHg)
